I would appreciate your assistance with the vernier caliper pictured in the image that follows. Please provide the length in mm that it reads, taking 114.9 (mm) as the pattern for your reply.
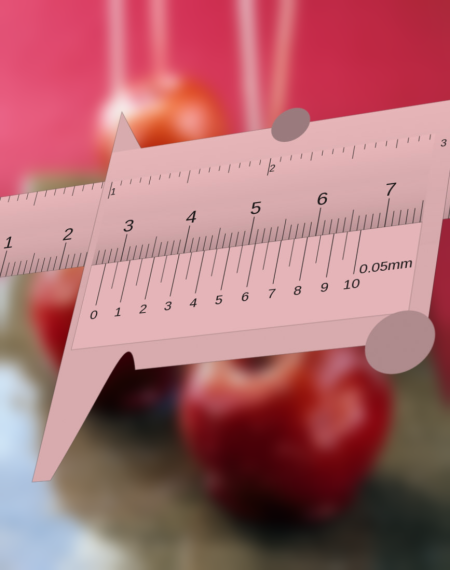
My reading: 27.6 (mm)
